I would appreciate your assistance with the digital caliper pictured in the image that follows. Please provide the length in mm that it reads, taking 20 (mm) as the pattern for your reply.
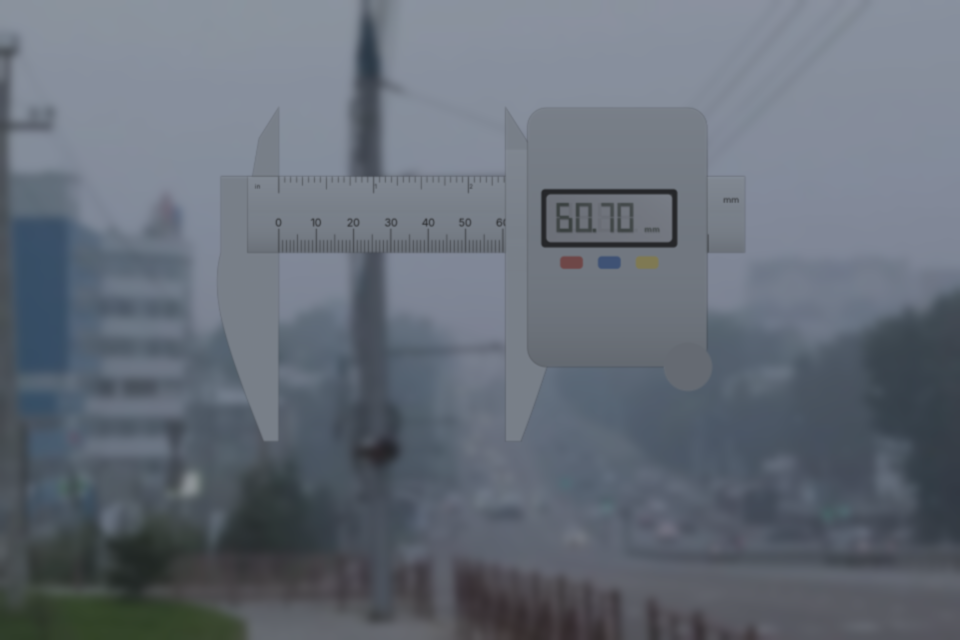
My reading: 60.70 (mm)
